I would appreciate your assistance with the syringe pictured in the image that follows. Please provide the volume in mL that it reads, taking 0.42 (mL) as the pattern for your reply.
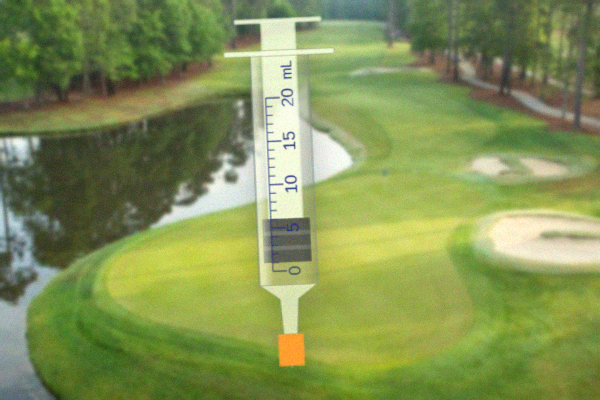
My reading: 1 (mL)
